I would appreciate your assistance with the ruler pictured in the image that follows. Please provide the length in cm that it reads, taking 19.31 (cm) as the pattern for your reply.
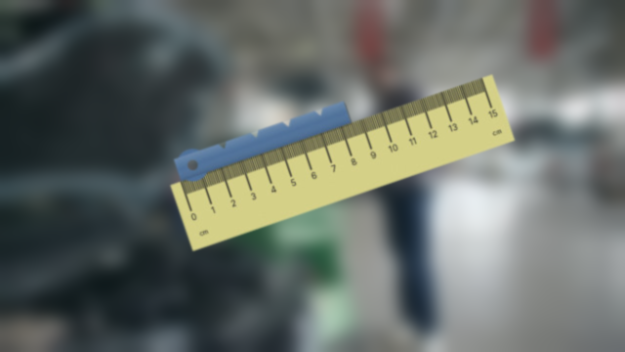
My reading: 8.5 (cm)
